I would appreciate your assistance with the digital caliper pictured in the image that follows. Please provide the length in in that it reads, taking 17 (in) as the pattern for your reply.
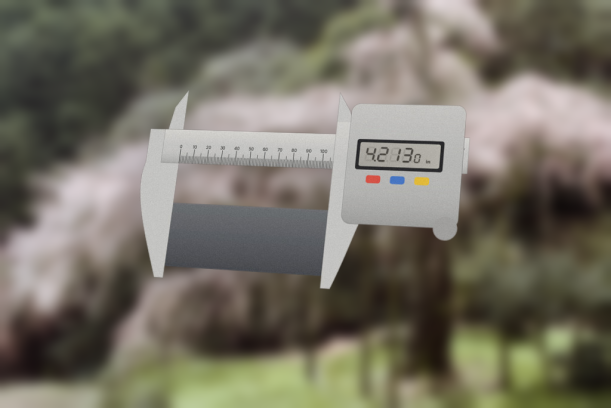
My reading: 4.2130 (in)
